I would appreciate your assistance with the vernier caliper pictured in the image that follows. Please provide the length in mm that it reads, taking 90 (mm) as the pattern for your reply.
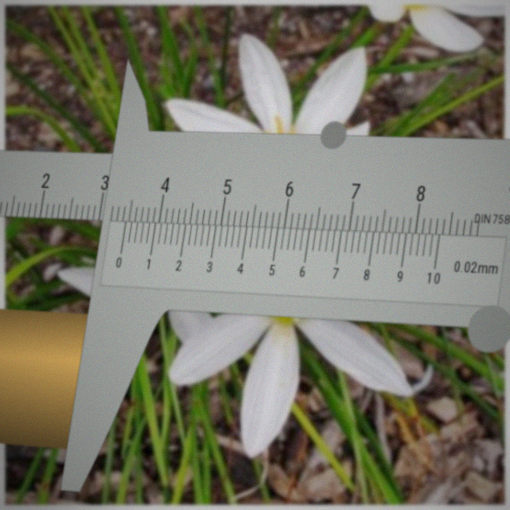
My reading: 34.5 (mm)
